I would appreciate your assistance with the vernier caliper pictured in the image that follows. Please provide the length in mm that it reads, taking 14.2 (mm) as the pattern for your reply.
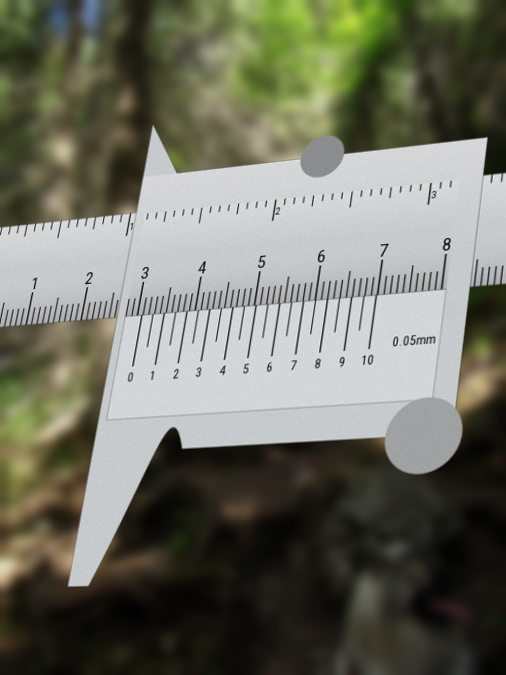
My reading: 30.8 (mm)
